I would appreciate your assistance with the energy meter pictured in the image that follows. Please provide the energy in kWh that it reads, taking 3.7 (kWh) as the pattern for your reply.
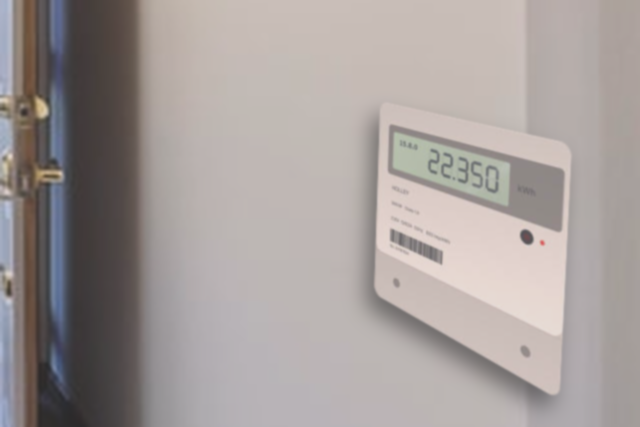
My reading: 22.350 (kWh)
